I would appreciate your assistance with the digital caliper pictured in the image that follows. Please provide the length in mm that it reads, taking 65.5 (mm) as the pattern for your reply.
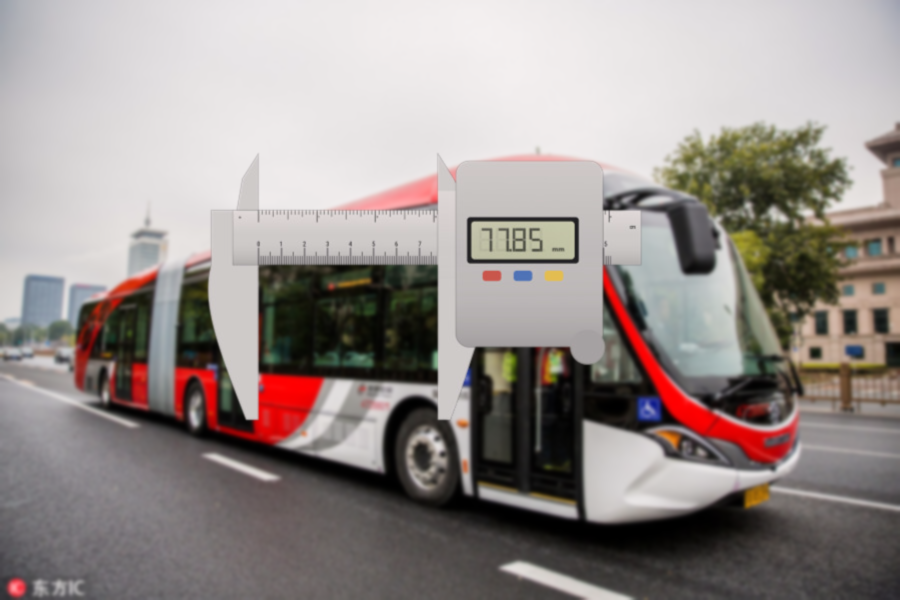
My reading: 77.85 (mm)
